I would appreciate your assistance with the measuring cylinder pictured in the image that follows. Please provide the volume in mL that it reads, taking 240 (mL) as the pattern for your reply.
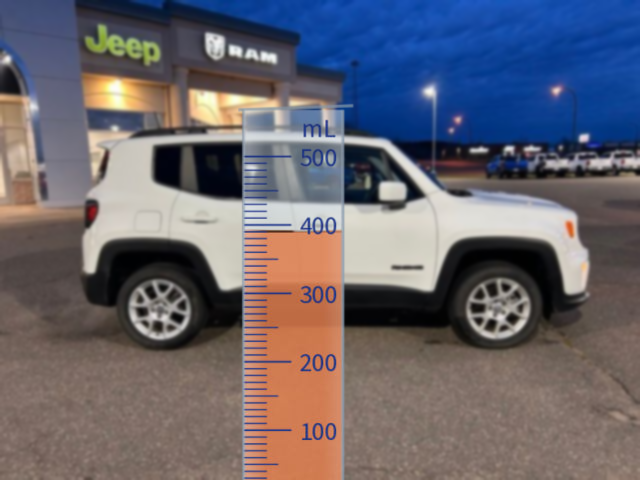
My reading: 390 (mL)
